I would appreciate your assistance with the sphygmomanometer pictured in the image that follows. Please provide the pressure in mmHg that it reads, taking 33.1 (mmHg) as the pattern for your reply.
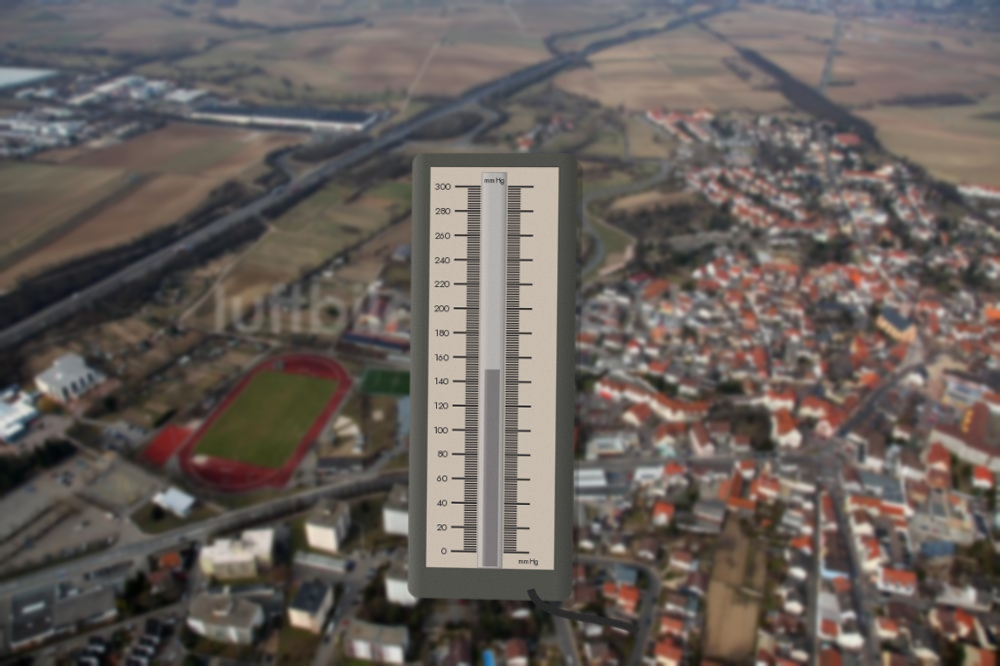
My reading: 150 (mmHg)
